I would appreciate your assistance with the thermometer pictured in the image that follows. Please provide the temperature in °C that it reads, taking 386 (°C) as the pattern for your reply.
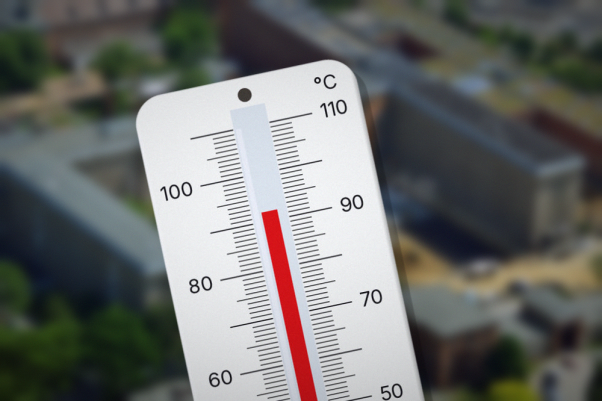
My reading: 92 (°C)
